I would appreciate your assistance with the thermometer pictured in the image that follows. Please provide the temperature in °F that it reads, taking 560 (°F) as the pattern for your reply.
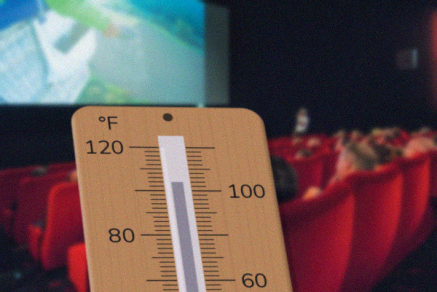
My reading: 104 (°F)
